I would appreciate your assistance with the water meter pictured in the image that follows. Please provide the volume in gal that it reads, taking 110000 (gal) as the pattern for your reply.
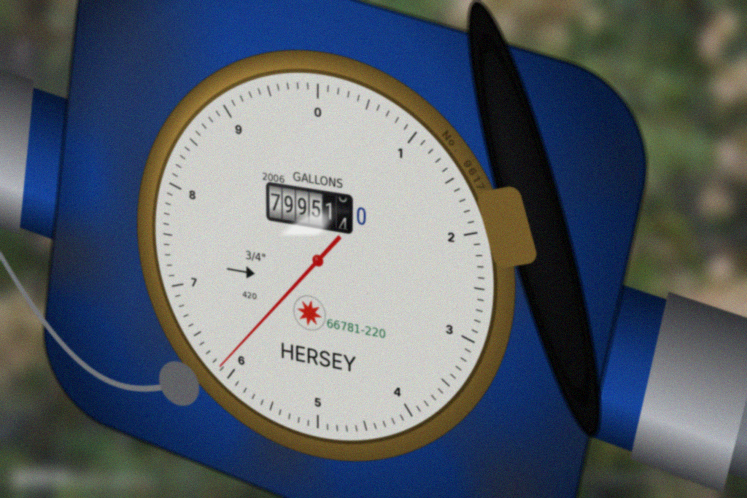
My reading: 7995136.1 (gal)
